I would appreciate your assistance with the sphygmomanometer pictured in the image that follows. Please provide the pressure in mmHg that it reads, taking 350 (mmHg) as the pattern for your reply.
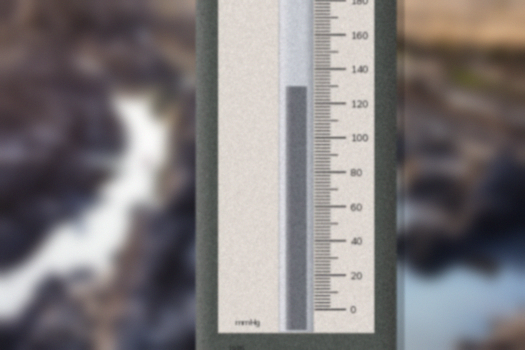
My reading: 130 (mmHg)
